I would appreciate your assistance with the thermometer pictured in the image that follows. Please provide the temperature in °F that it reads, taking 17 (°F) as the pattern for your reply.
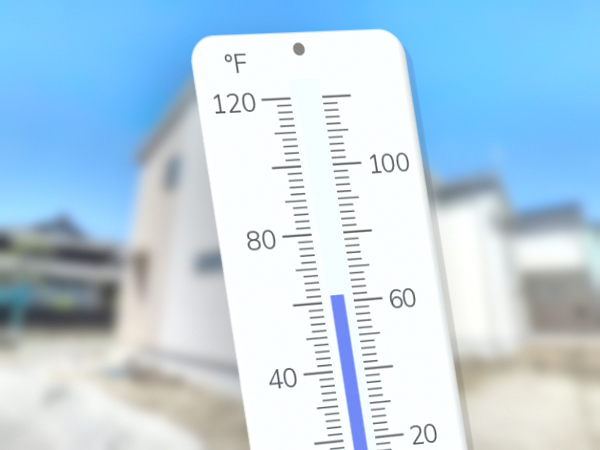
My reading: 62 (°F)
